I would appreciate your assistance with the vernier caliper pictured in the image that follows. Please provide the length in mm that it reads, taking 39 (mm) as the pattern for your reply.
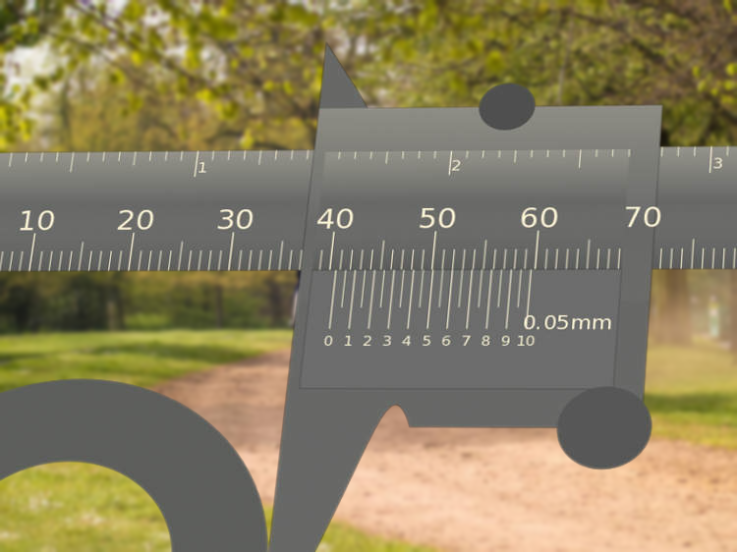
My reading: 40.6 (mm)
